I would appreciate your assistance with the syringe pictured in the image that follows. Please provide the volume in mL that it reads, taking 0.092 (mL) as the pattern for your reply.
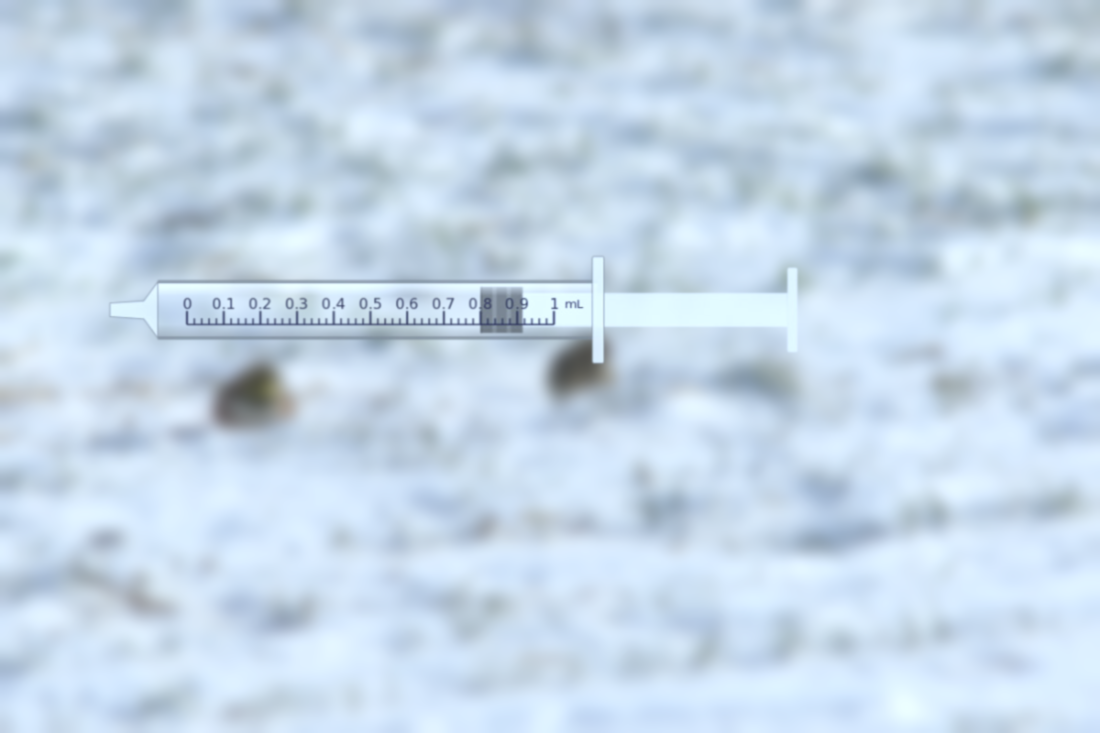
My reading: 0.8 (mL)
